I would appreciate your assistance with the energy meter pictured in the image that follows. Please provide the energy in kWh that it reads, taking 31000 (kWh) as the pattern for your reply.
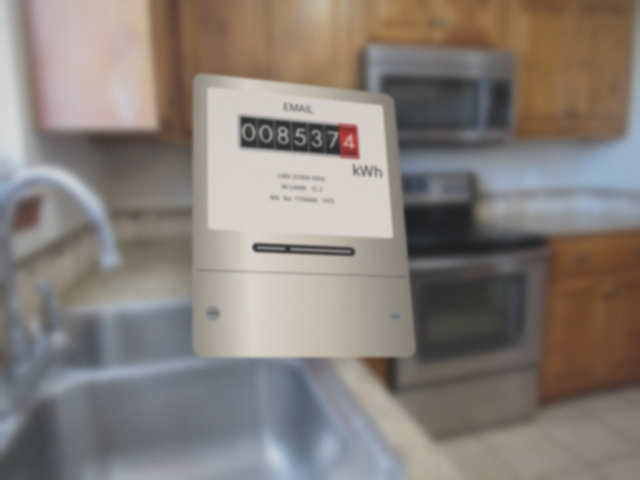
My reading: 8537.4 (kWh)
